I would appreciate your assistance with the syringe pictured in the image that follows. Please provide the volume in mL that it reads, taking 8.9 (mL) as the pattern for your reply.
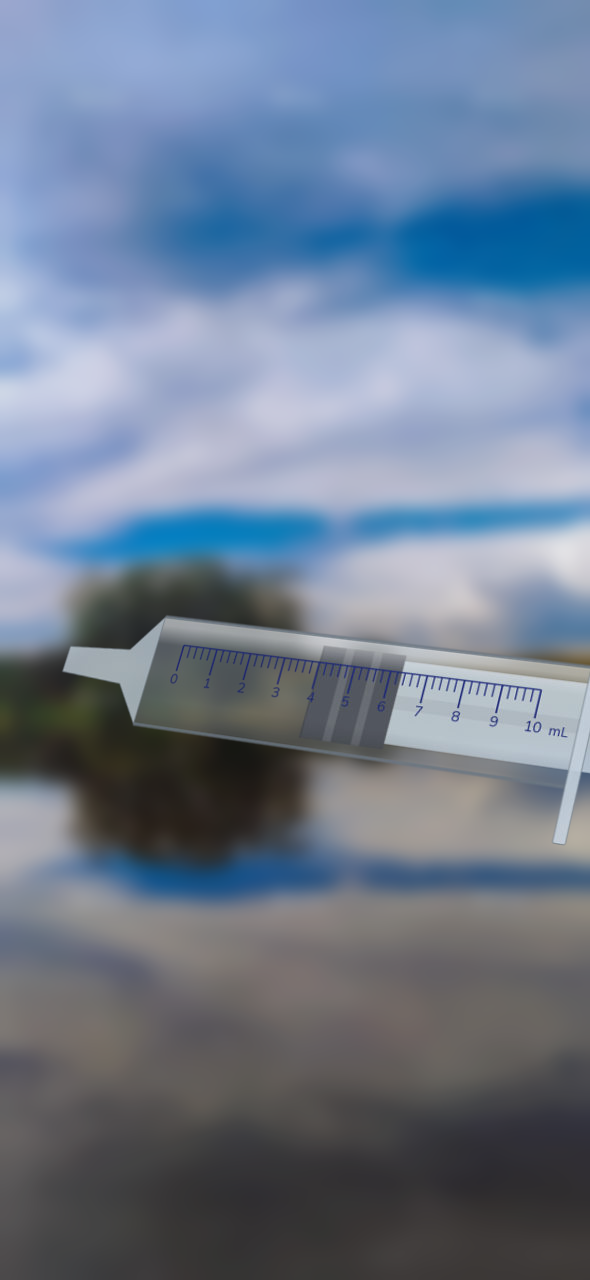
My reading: 4 (mL)
